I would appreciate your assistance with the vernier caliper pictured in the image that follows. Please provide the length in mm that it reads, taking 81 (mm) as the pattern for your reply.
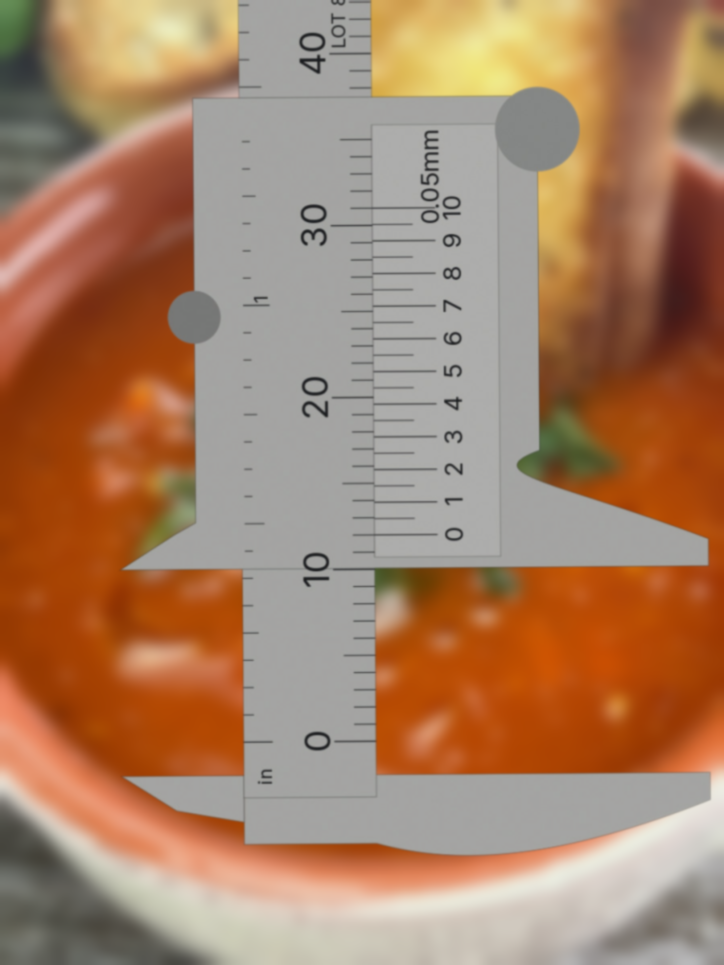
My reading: 12.0 (mm)
